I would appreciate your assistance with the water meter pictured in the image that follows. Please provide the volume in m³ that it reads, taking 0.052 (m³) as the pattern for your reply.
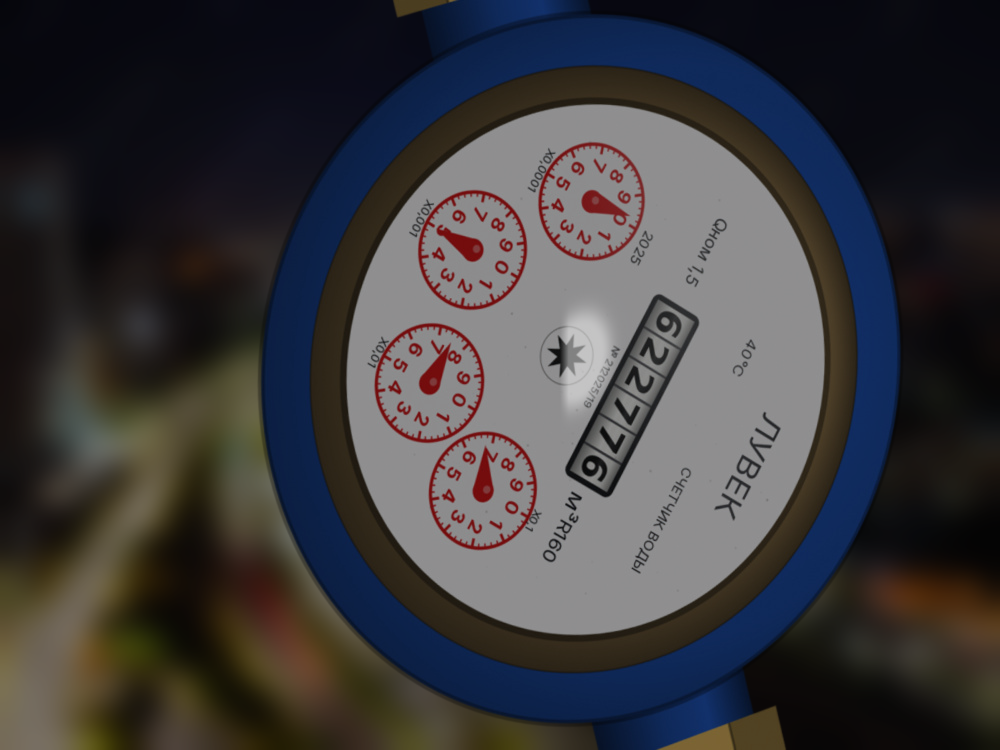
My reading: 622776.6749 (m³)
